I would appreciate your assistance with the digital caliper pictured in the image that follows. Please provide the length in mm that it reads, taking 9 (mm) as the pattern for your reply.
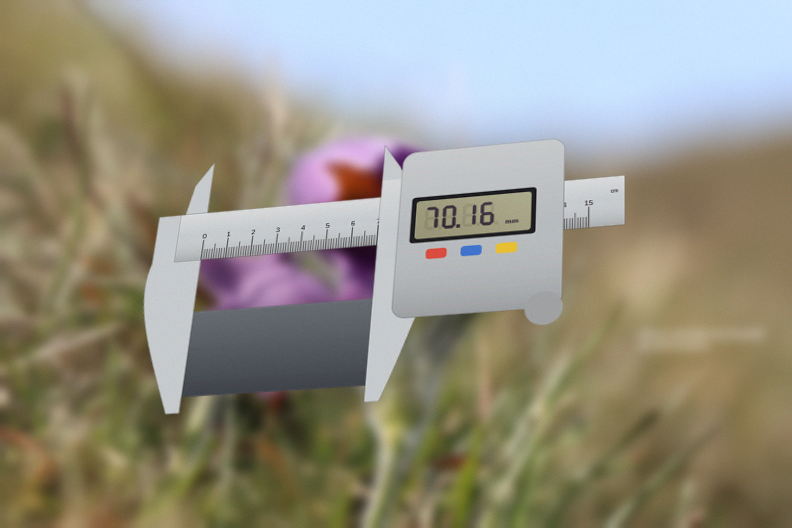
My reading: 70.16 (mm)
